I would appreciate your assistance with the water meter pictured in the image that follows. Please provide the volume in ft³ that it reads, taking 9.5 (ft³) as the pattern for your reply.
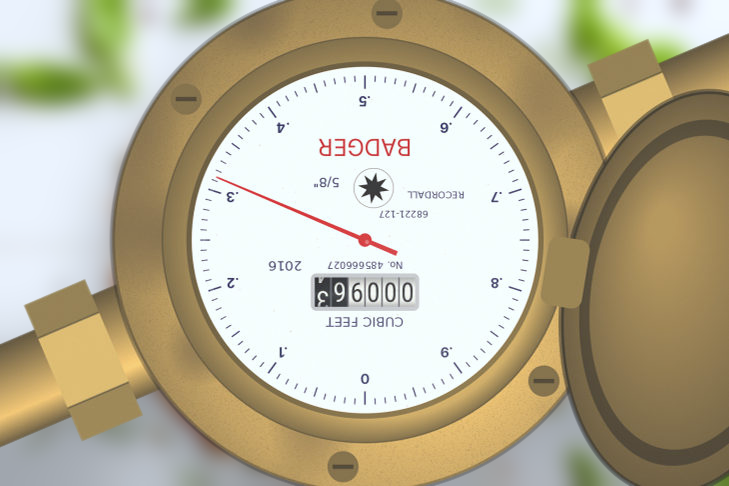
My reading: 963.31 (ft³)
